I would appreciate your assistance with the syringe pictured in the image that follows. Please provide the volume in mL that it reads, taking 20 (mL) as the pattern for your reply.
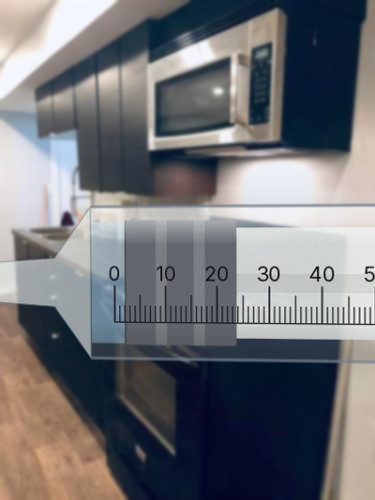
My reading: 2 (mL)
